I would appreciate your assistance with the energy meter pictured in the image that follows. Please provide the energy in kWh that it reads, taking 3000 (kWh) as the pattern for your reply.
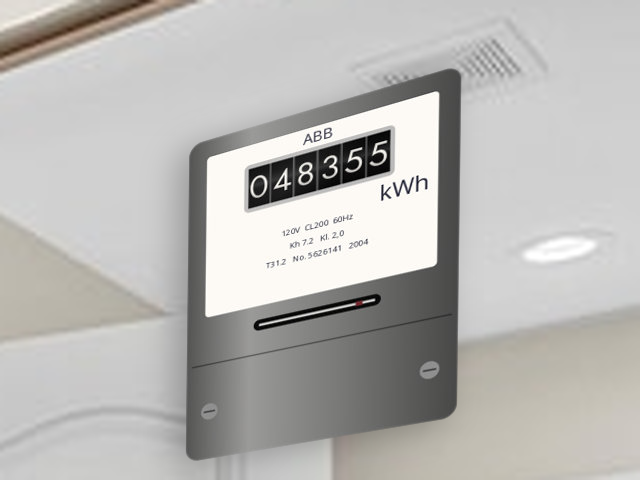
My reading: 48355 (kWh)
